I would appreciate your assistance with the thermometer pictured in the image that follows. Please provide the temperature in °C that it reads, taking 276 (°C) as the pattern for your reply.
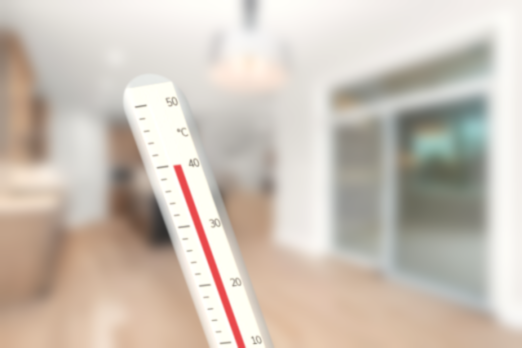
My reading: 40 (°C)
